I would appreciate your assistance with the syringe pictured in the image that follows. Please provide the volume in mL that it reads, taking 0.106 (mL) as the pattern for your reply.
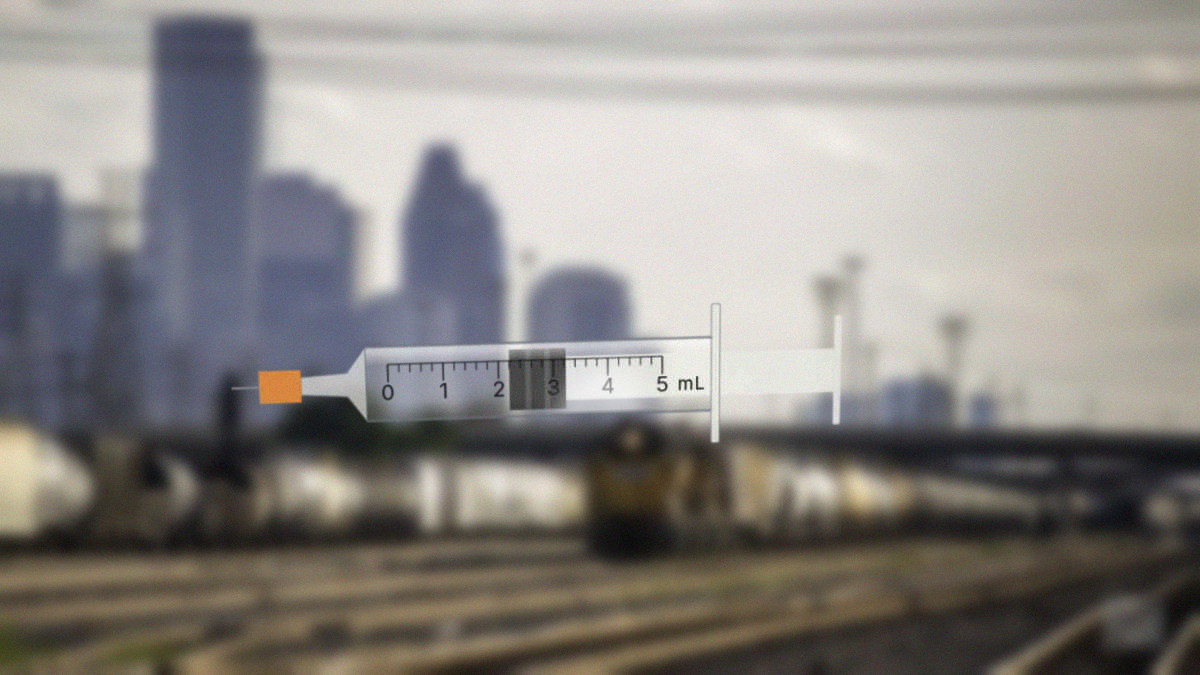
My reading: 2.2 (mL)
